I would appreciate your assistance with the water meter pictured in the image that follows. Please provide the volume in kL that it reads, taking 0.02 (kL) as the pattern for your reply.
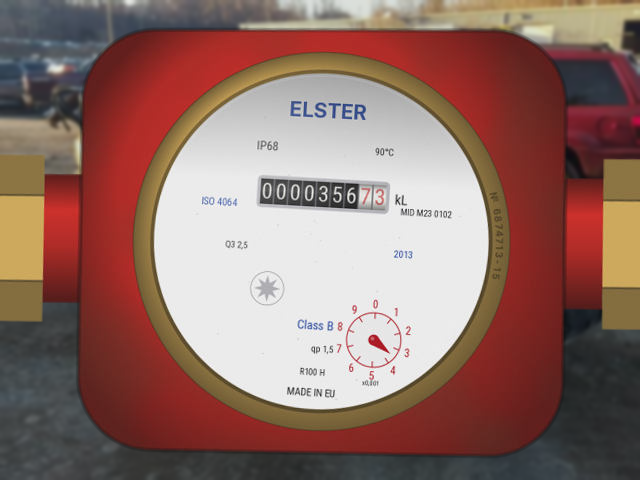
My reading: 356.733 (kL)
